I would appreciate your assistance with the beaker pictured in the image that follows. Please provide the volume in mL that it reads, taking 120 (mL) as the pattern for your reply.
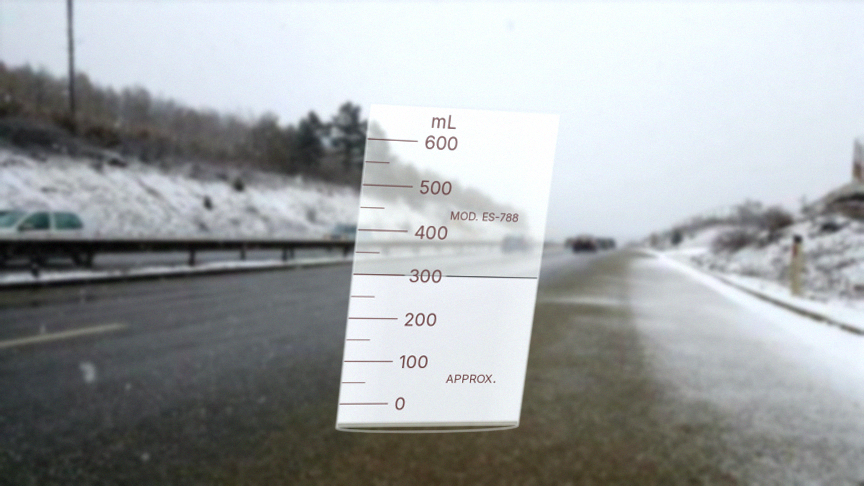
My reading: 300 (mL)
